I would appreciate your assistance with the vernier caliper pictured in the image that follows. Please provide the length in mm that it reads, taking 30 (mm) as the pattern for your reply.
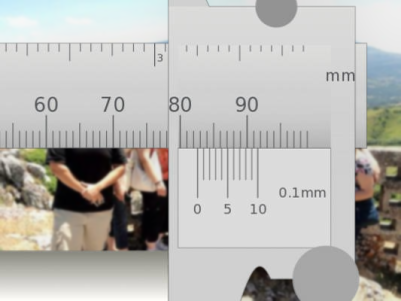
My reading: 82.6 (mm)
